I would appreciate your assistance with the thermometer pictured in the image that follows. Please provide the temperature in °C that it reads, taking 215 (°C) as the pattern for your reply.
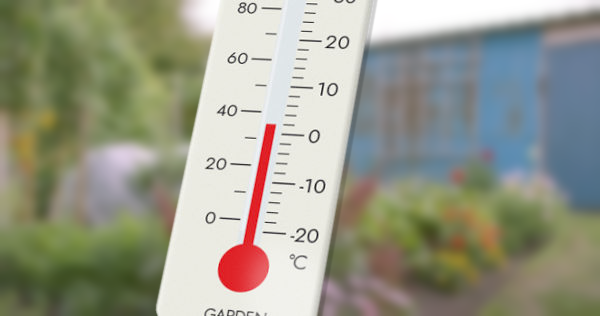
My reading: 2 (°C)
